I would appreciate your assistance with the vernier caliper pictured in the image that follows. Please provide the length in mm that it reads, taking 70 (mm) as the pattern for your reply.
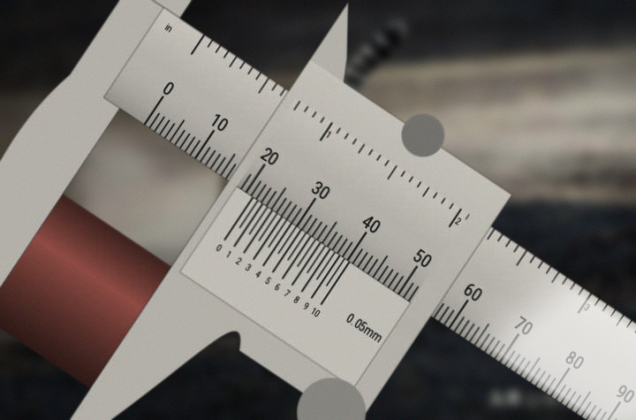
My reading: 21.4 (mm)
